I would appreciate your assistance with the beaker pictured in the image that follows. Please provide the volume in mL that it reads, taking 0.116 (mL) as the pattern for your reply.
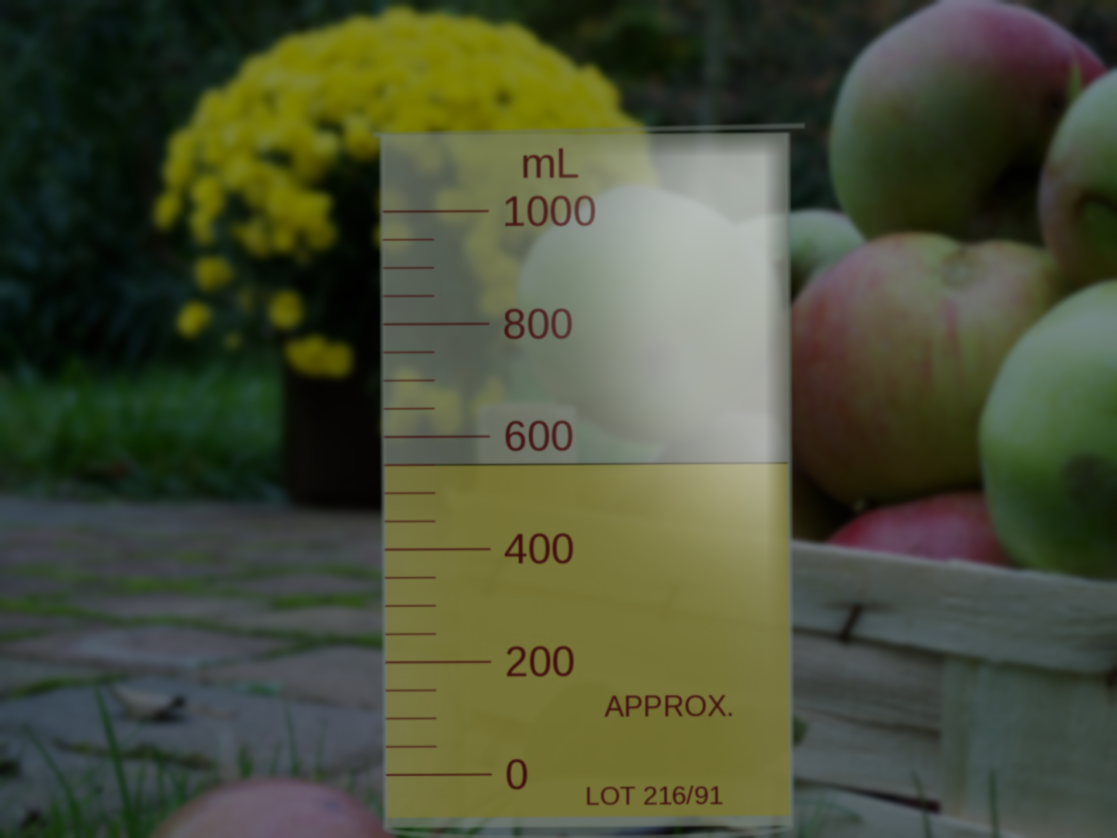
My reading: 550 (mL)
